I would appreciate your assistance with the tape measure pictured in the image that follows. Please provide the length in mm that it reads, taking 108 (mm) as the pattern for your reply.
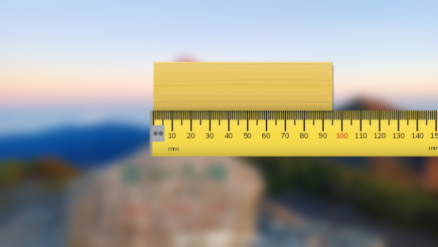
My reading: 95 (mm)
